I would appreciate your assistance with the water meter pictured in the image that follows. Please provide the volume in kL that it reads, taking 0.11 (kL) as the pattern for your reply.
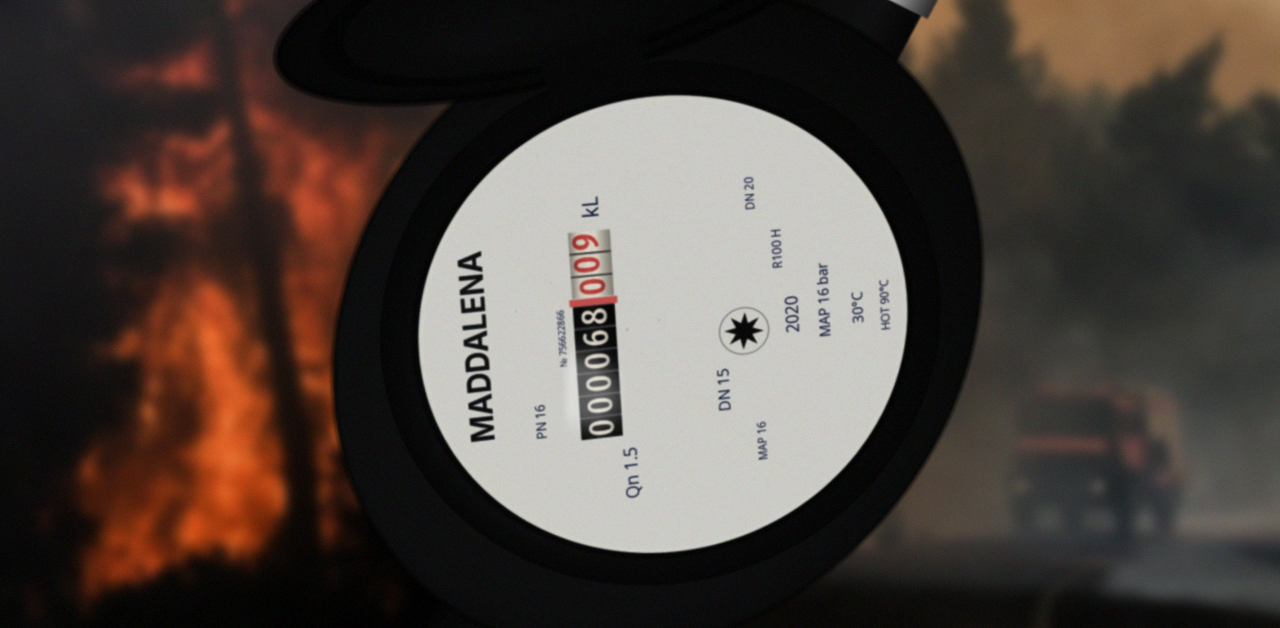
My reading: 68.009 (kL)
